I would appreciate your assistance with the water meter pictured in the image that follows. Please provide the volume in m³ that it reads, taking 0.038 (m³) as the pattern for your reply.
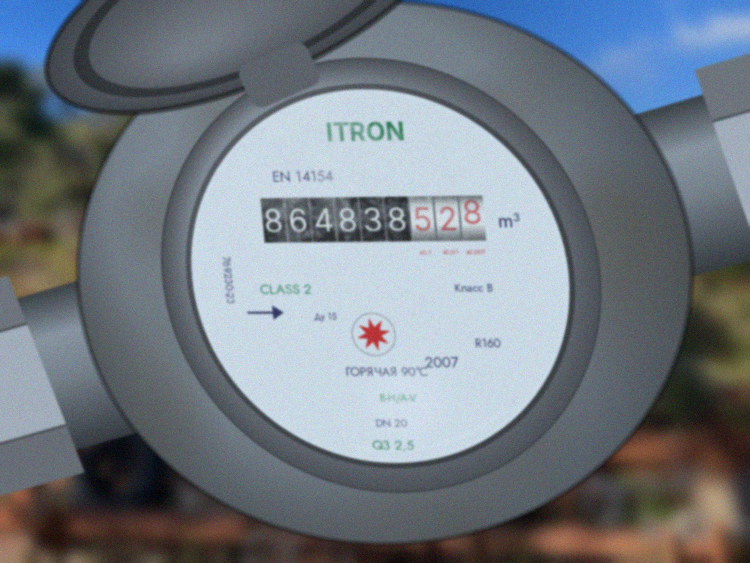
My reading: 864838.528 (m³)
